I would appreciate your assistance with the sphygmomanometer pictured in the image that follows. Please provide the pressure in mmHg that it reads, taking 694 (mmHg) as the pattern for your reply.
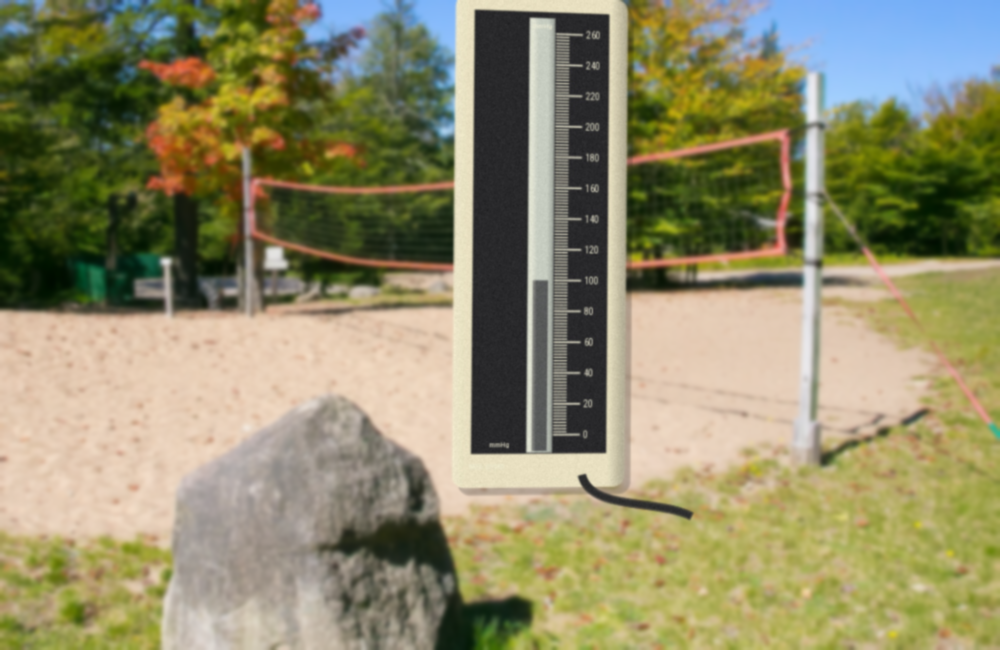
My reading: 100 (mmHg)
